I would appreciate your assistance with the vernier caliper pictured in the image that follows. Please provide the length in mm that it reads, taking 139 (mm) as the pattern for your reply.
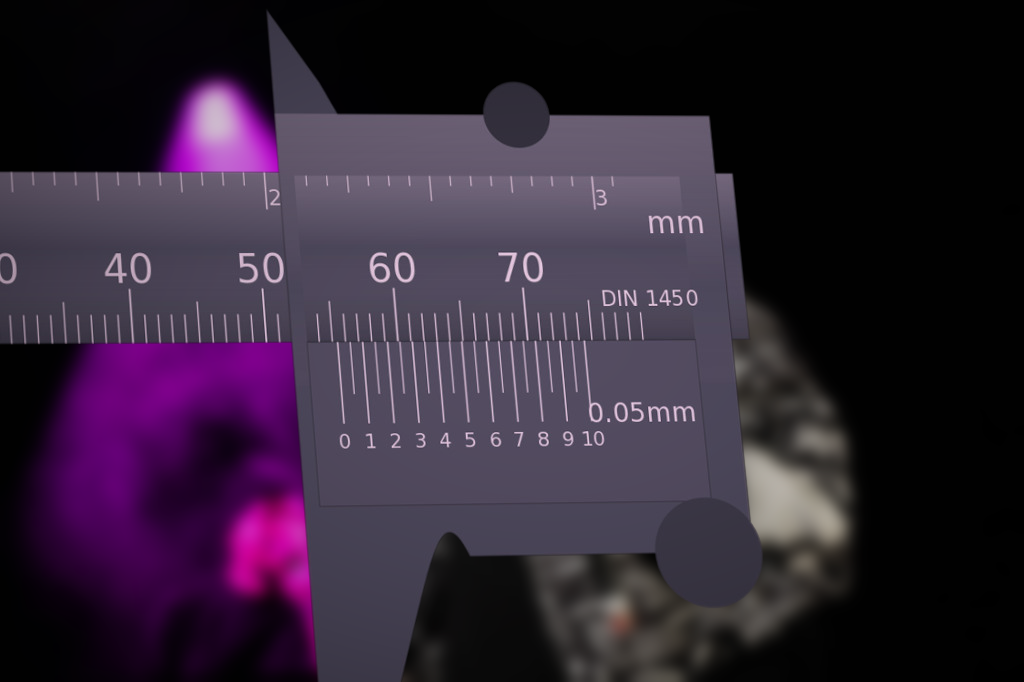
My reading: 55.4 (mm)
